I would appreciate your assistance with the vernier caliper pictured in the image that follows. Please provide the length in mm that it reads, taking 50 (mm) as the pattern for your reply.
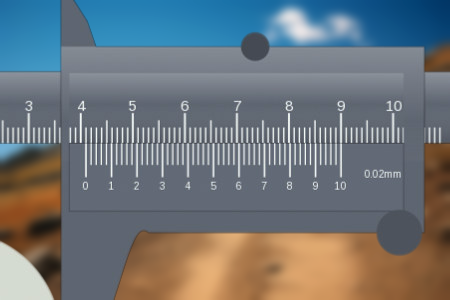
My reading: 41.0 (mm)
